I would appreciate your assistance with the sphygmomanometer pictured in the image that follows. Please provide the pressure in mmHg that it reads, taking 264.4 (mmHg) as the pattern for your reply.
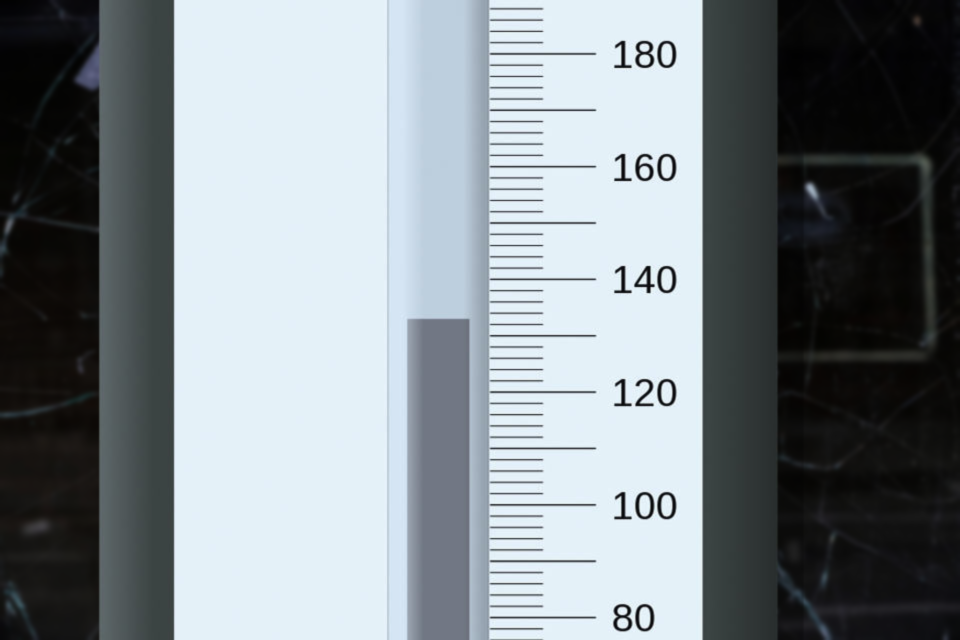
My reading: 133 (mmHg)
